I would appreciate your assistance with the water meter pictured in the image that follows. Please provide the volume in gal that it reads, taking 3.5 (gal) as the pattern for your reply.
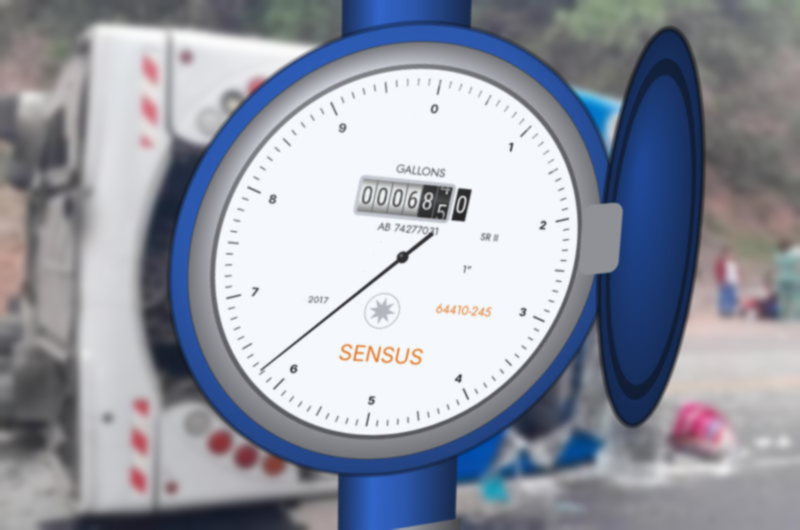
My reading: 6846.2 (gal)
